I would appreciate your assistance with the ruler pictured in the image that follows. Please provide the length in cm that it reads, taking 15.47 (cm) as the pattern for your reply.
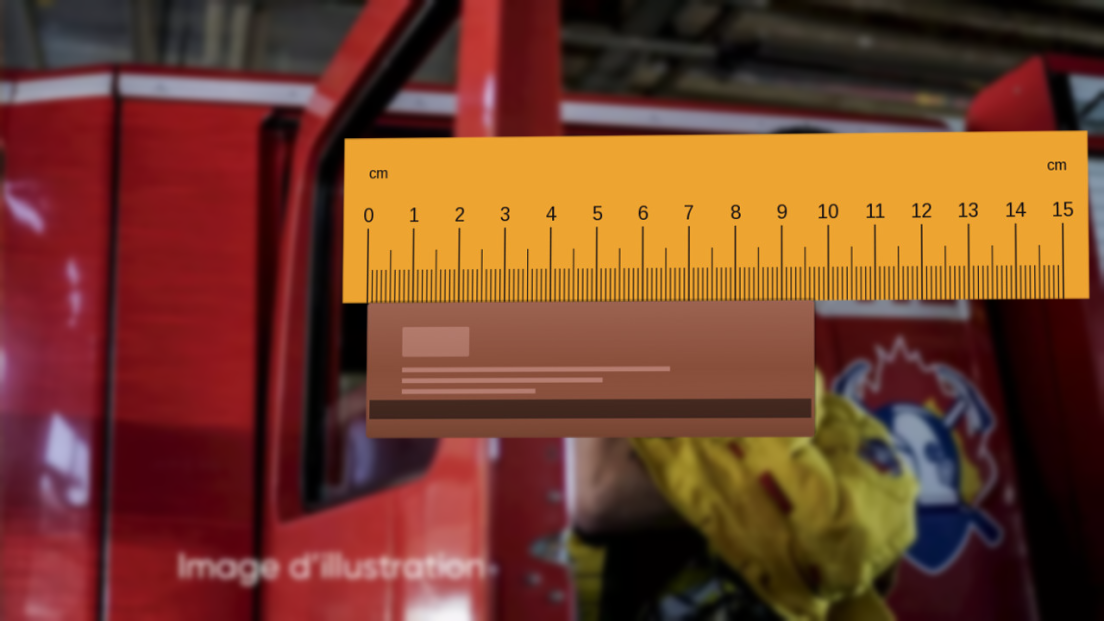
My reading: 9.7 (cm)
